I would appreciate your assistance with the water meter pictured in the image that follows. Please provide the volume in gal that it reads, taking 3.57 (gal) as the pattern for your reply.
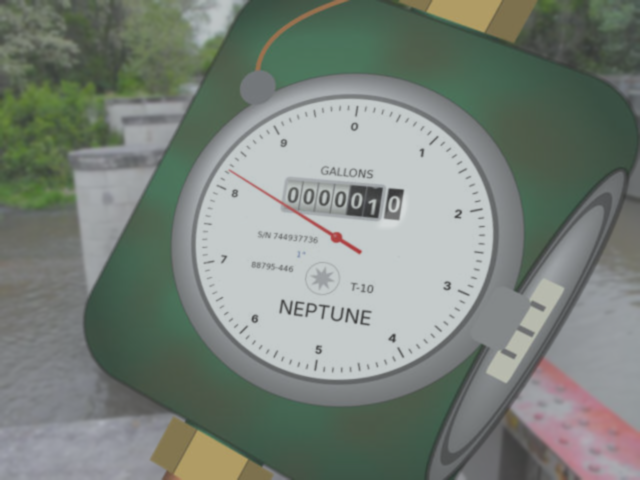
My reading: 8.2 (gal)
